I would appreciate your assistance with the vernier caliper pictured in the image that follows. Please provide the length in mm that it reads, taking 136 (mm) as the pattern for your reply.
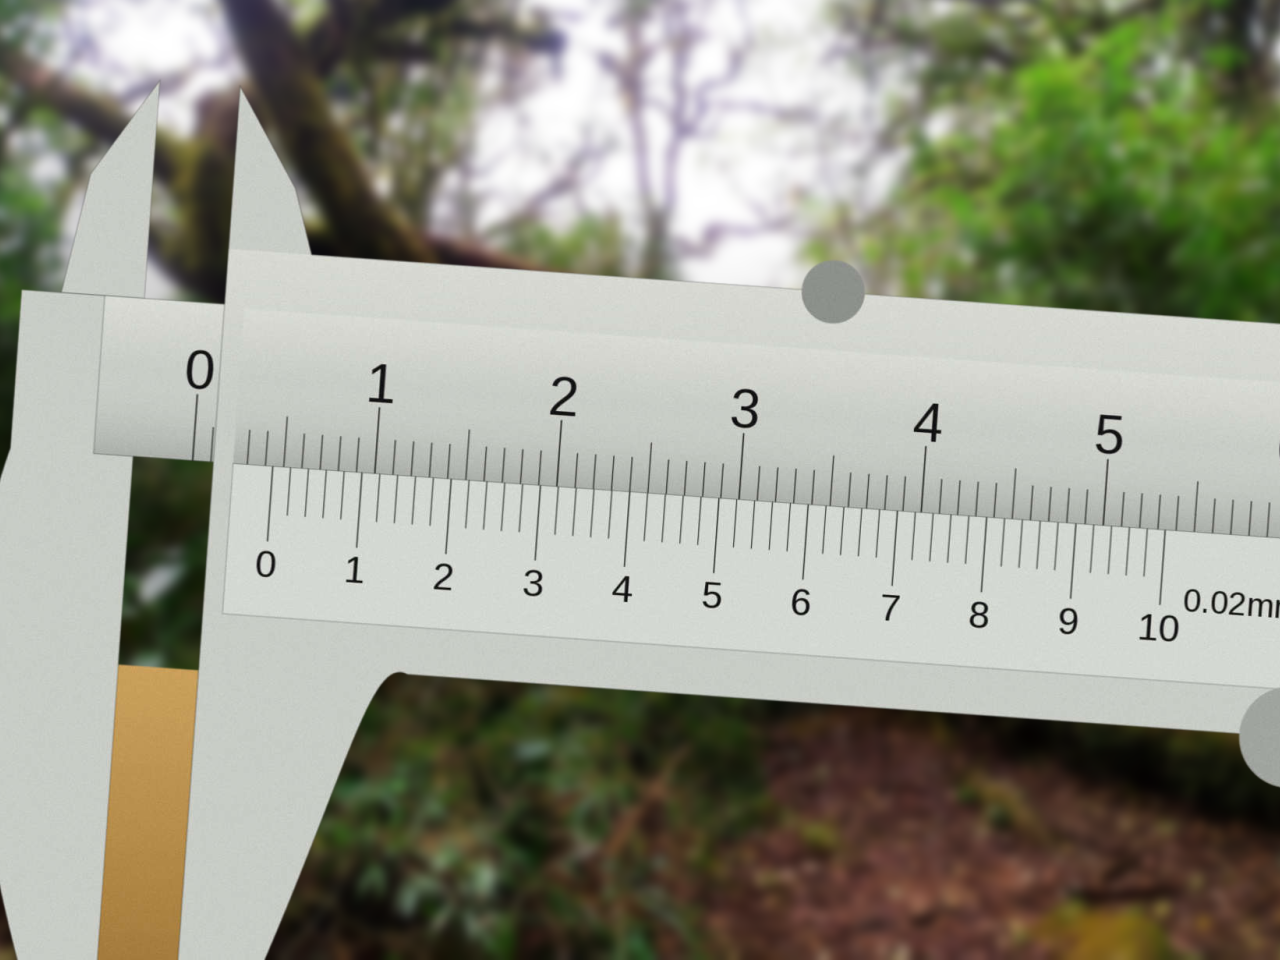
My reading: 4.4 (mm)
